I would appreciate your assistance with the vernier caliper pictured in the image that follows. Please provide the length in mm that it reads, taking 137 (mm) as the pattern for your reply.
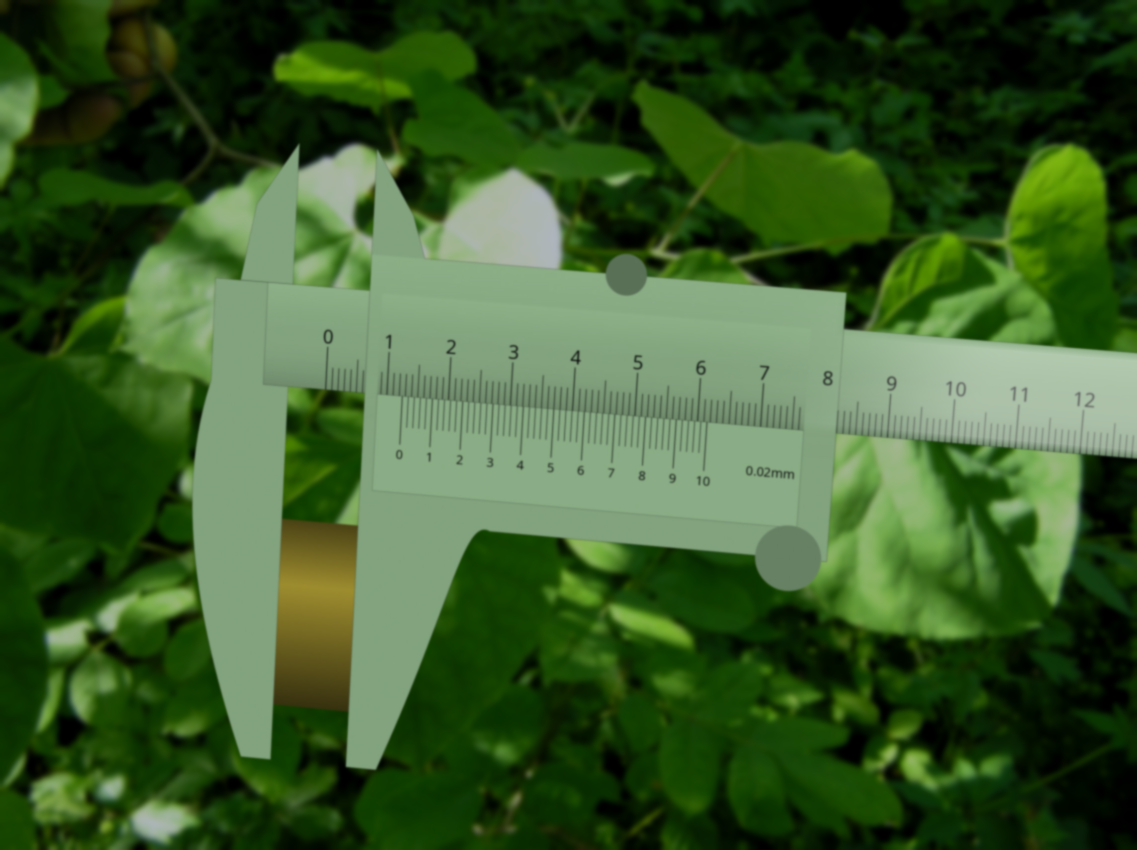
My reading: 12.5 (mm)
